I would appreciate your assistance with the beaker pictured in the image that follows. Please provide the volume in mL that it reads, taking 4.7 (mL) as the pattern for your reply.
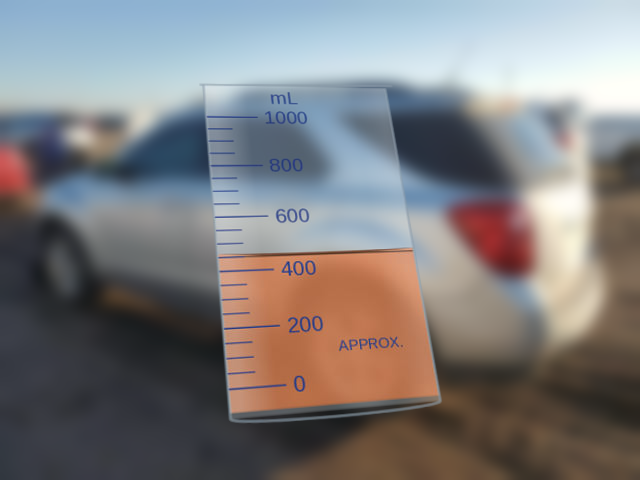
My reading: 450 (mL)
